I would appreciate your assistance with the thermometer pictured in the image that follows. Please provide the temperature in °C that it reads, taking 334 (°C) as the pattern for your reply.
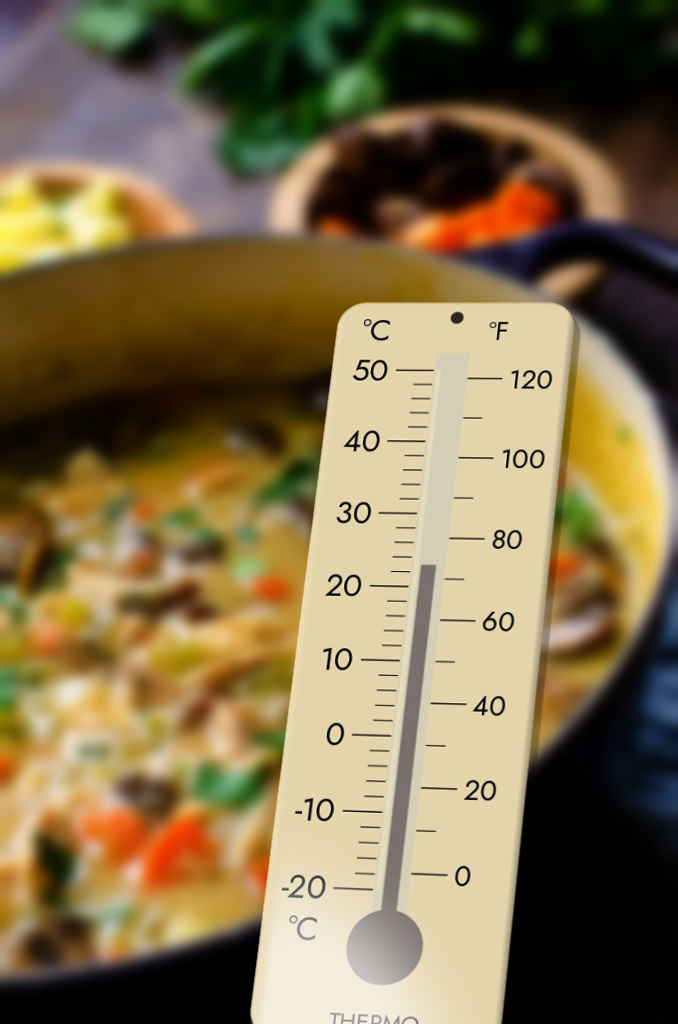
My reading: 23 (°C)
